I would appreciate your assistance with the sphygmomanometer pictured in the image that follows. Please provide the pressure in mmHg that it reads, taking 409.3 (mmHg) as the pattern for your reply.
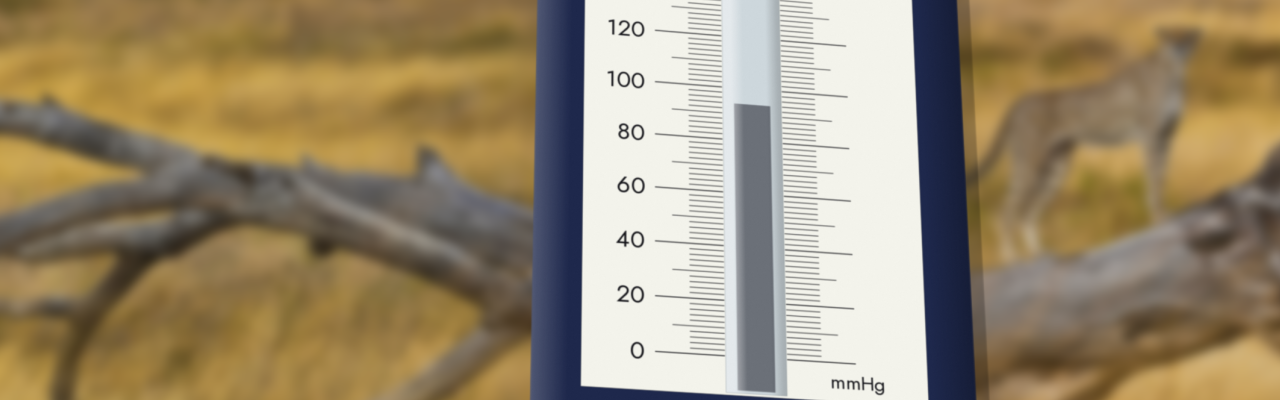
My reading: 94 (mmHg)
